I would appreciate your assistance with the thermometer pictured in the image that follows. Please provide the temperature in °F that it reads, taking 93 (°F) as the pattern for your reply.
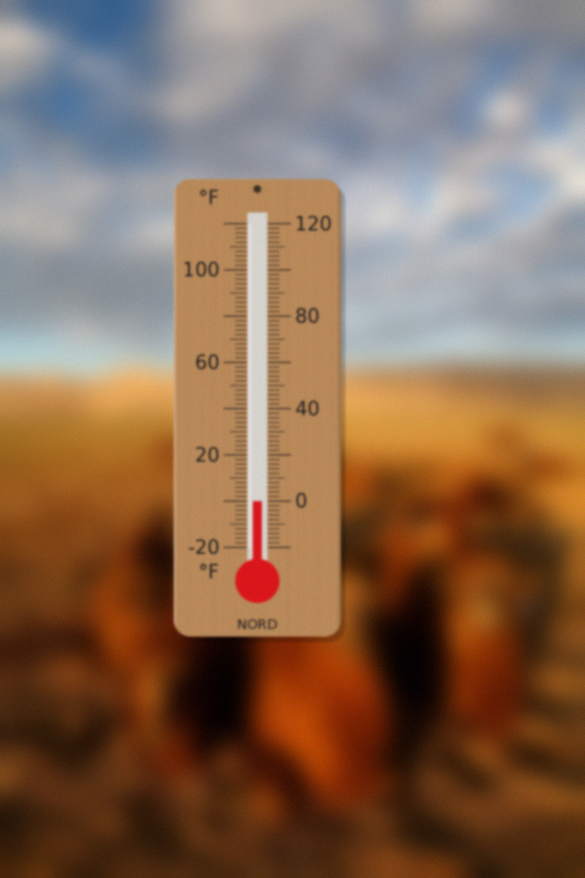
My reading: 0 (°F)
